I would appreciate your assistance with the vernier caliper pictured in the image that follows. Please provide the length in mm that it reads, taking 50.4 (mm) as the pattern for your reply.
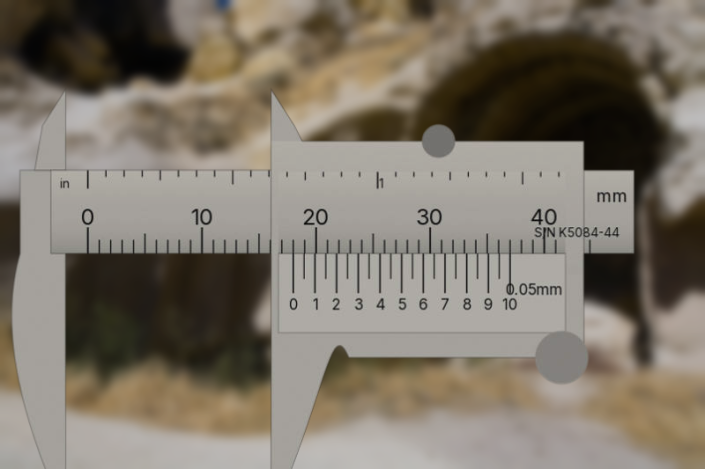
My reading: 18.0 (mm)
